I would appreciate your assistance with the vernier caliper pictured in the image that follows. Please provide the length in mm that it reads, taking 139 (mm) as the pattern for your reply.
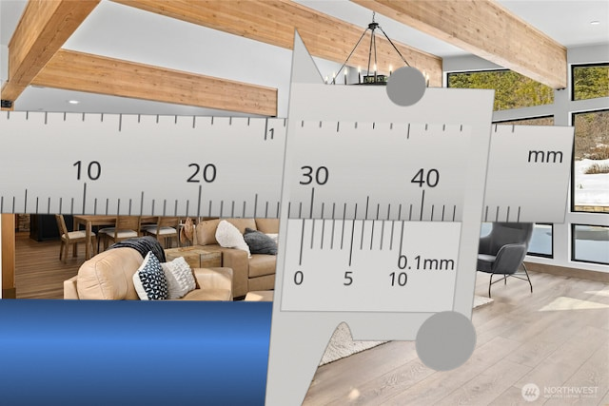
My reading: 29.4 (mm)
